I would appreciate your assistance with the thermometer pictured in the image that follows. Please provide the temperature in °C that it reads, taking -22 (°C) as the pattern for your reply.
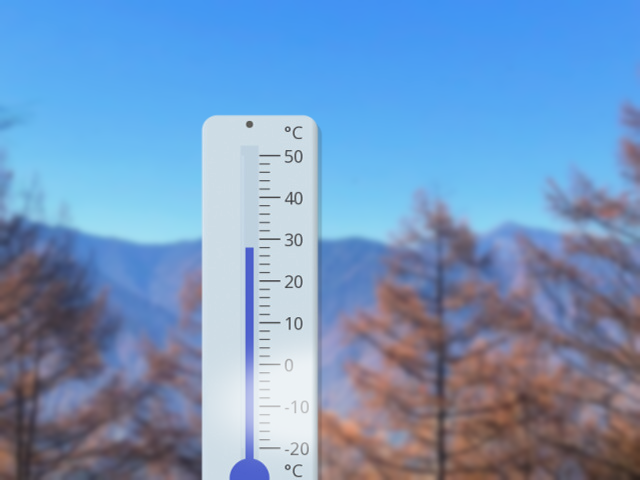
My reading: 28 (°C)
